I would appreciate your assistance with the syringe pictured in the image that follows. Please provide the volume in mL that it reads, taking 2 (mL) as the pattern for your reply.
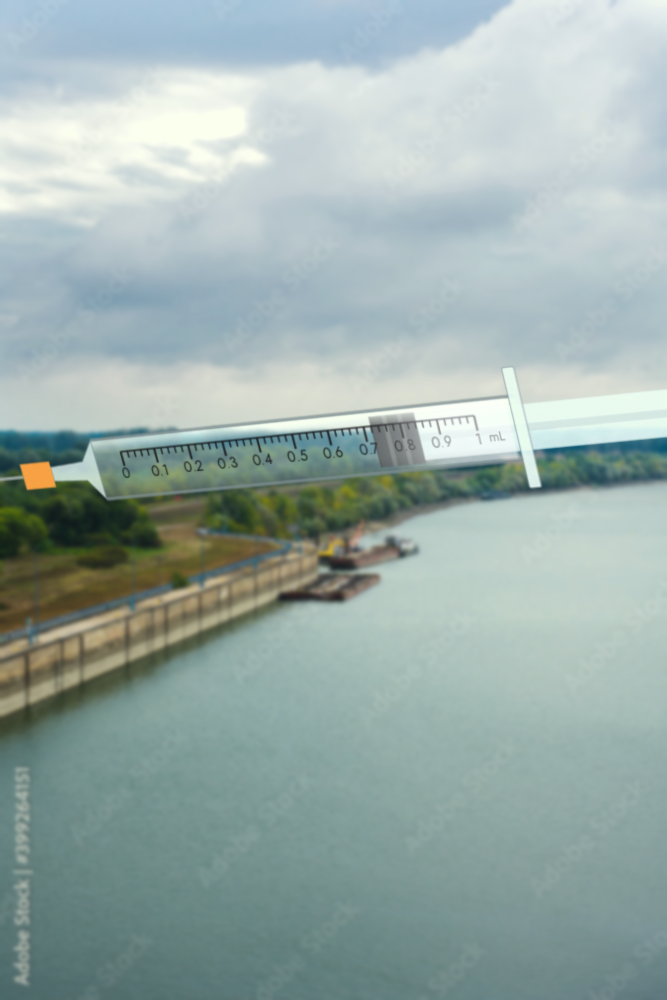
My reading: 0.72 (mL)
